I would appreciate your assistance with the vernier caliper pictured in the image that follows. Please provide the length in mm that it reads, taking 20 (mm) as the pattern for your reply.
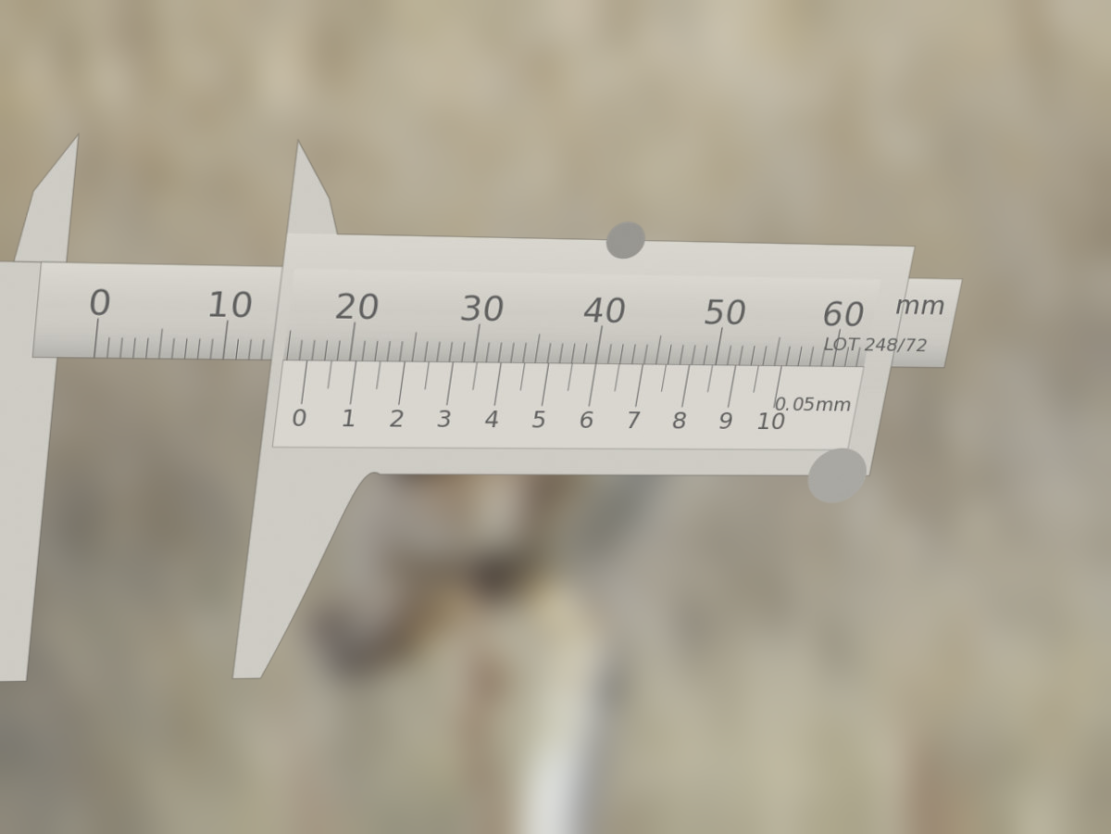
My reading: 16.6 (mm)
